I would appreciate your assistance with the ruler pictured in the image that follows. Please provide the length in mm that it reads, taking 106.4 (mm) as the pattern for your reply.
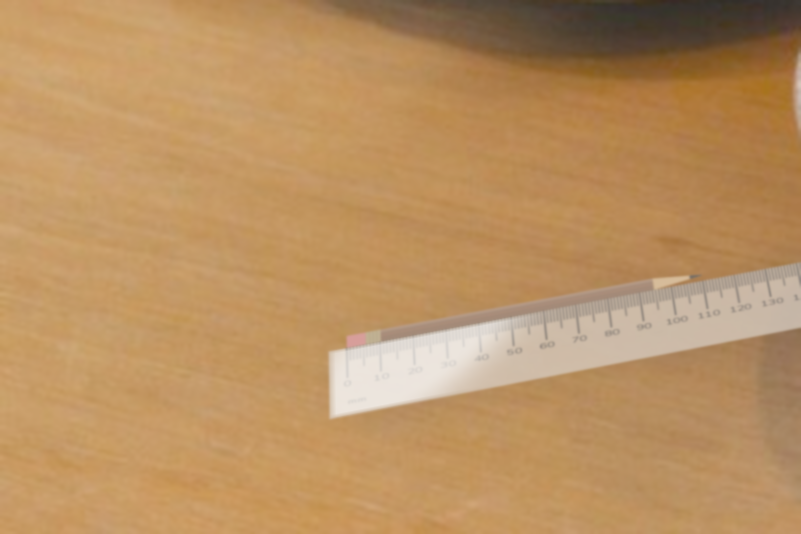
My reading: 110 (mm)
